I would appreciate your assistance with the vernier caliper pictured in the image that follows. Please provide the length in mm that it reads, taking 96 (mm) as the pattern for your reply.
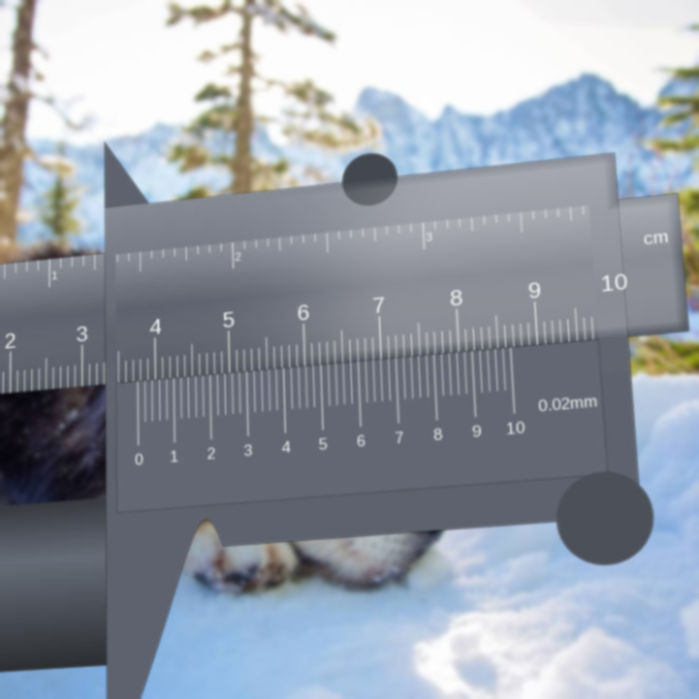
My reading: 37.6 (mm)
